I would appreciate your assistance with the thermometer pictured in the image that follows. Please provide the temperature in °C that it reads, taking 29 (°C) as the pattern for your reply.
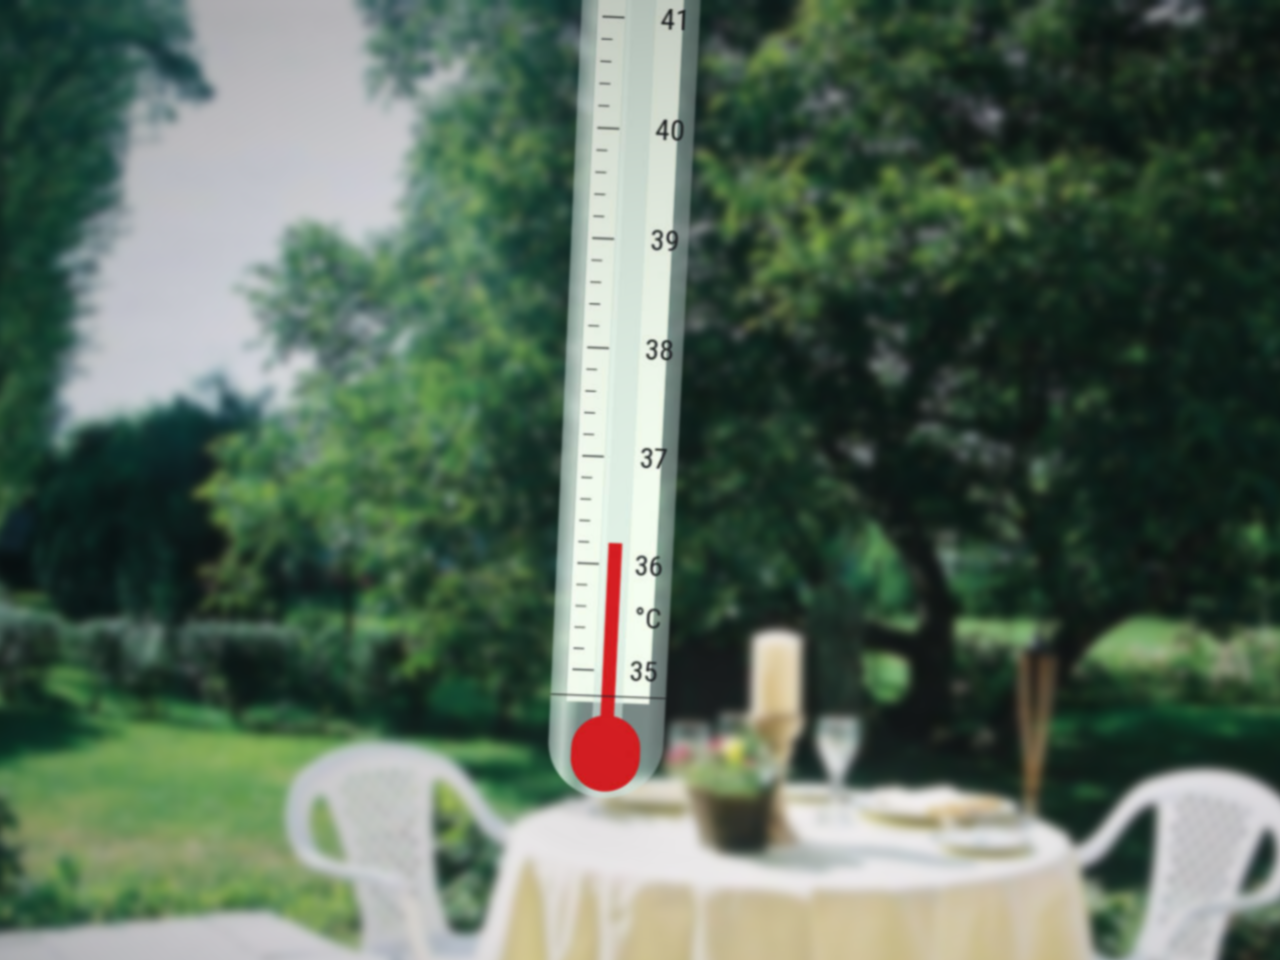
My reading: 36.2 (°C)
